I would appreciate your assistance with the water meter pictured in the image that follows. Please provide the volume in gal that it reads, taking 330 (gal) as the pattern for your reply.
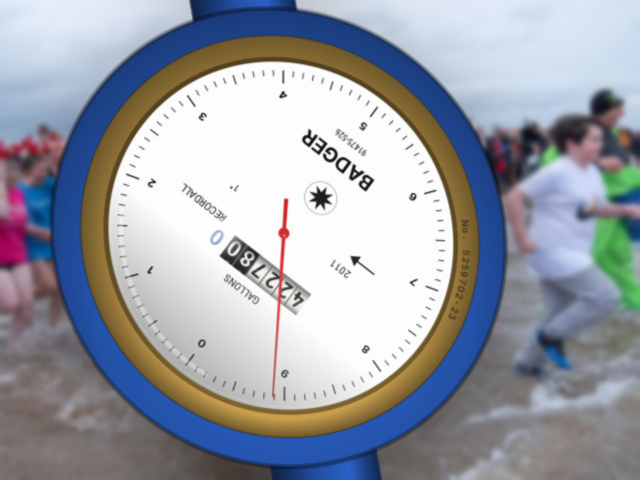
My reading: 4227799.1 (gal)
